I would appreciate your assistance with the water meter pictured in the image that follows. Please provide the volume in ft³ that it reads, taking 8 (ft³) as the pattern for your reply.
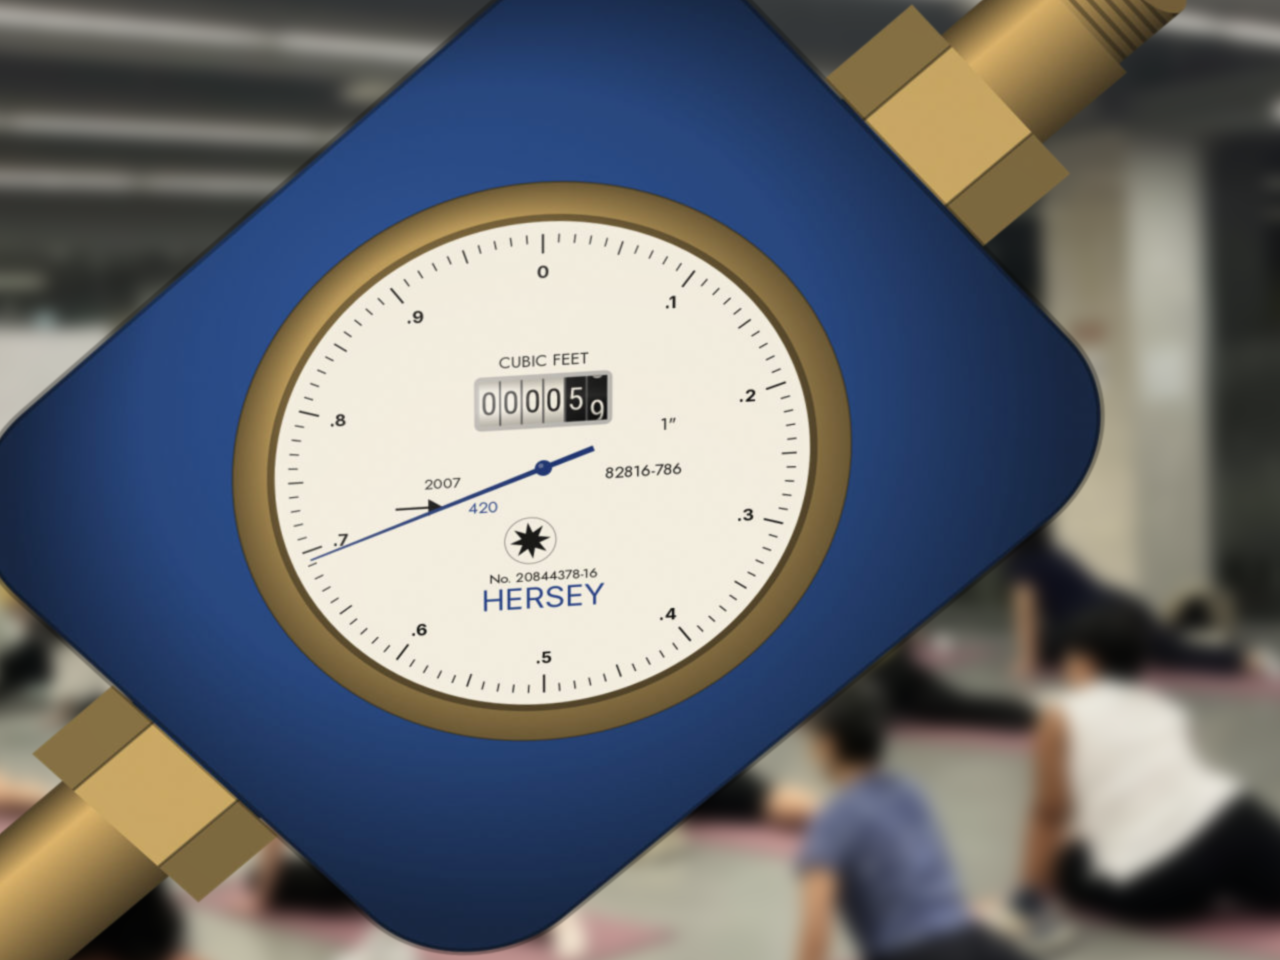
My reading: 58.69 (ft³)
